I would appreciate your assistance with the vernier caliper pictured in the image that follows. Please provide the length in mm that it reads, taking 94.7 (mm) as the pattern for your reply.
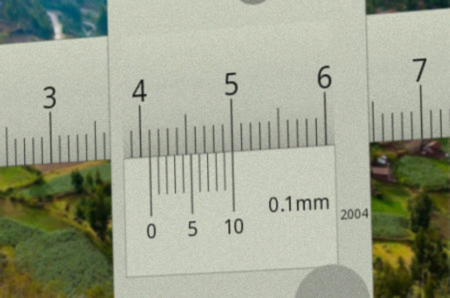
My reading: 41.0 (mm)
